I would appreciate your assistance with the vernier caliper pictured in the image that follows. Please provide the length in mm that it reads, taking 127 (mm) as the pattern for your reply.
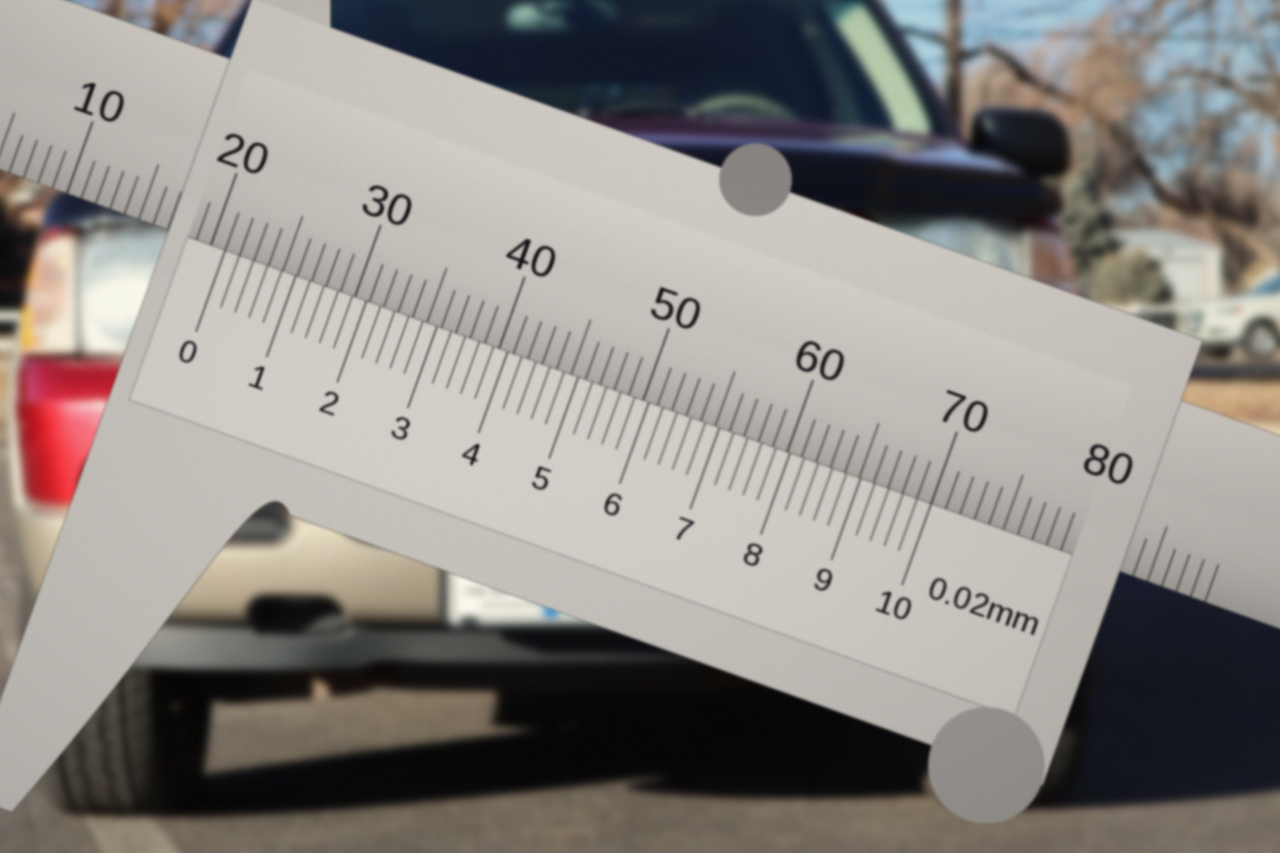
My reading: 21.0 (mm)
